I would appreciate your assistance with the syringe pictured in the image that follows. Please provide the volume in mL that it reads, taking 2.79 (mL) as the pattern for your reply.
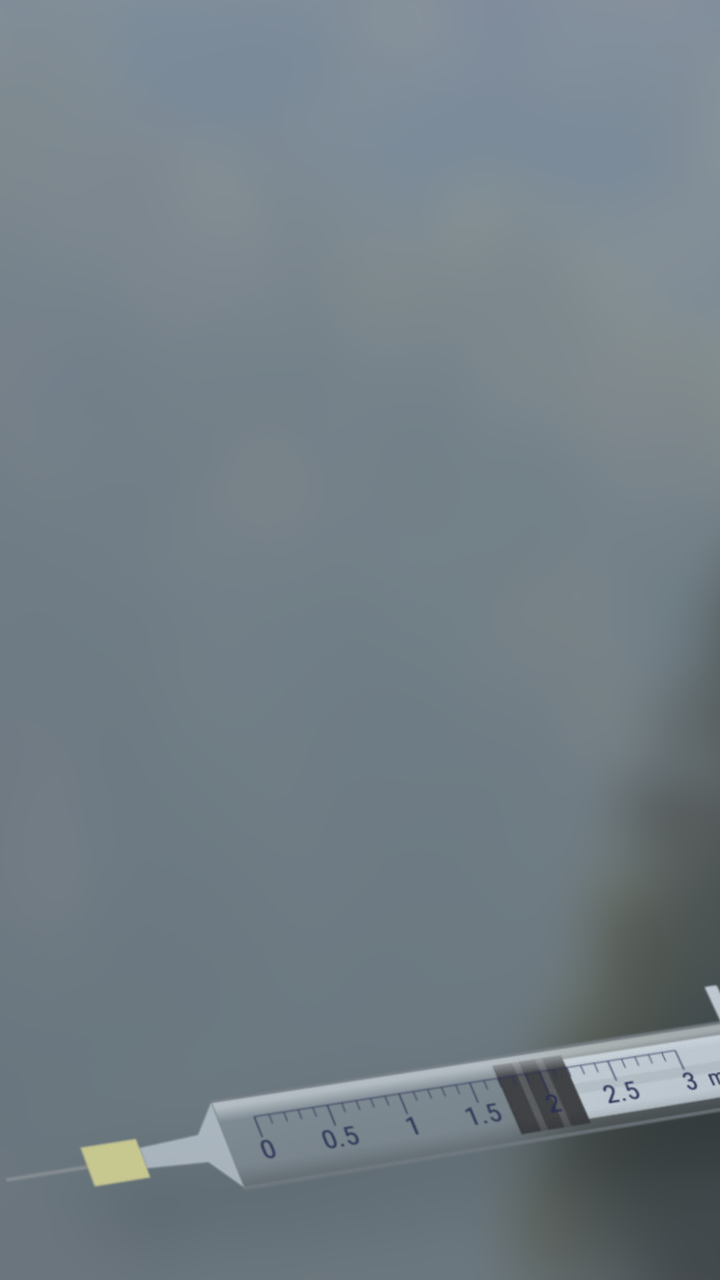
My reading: 1.7 (mL)
